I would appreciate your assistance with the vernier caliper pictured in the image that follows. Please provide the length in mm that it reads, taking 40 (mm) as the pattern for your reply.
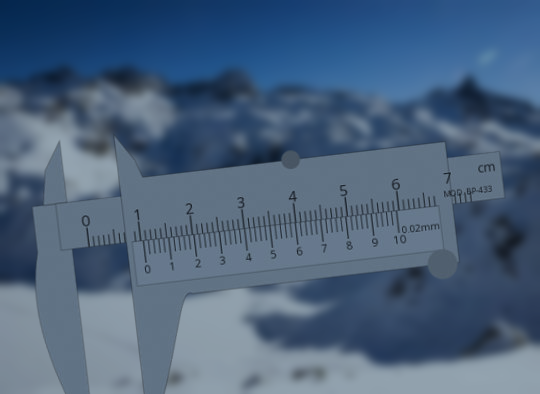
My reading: 10.5 (mm)
